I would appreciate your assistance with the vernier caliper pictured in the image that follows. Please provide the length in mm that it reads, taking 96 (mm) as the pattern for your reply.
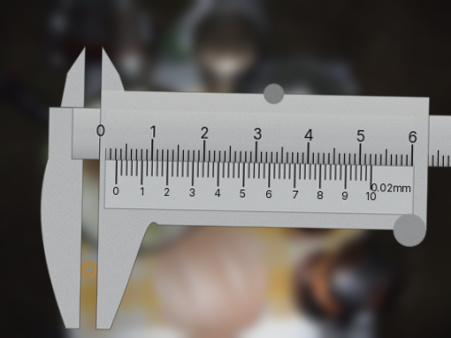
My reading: 3.2 (mm)
